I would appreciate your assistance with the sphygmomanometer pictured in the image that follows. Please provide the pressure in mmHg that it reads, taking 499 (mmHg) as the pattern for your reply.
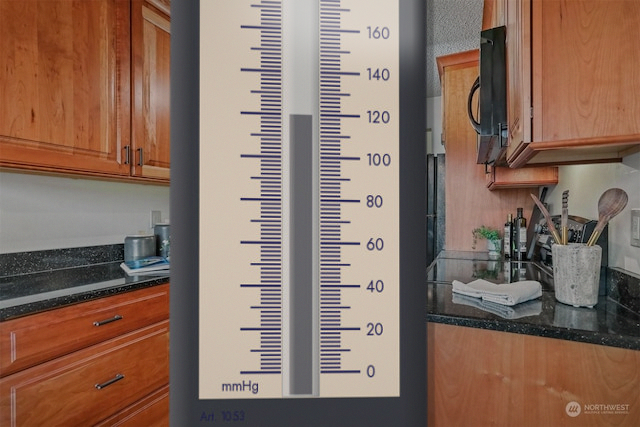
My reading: 120 (mmHg)
